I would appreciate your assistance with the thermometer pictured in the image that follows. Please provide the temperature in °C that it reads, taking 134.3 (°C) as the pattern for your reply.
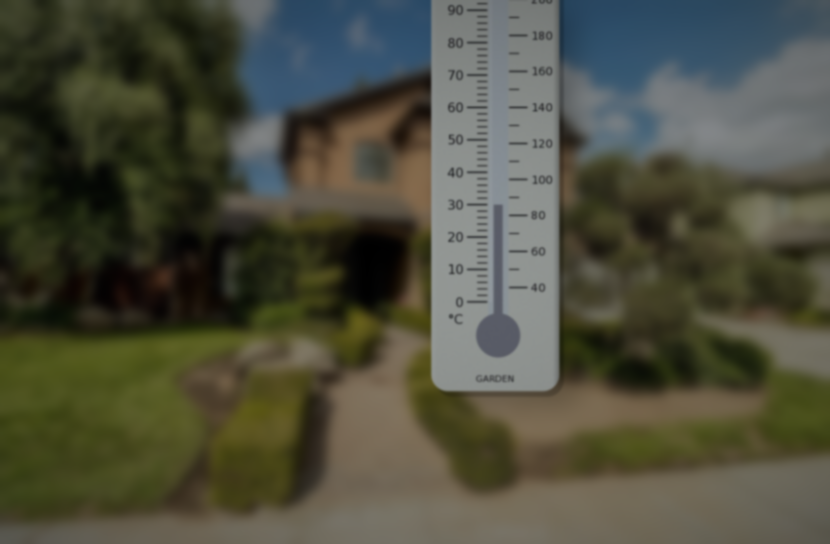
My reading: 30 (°C)
